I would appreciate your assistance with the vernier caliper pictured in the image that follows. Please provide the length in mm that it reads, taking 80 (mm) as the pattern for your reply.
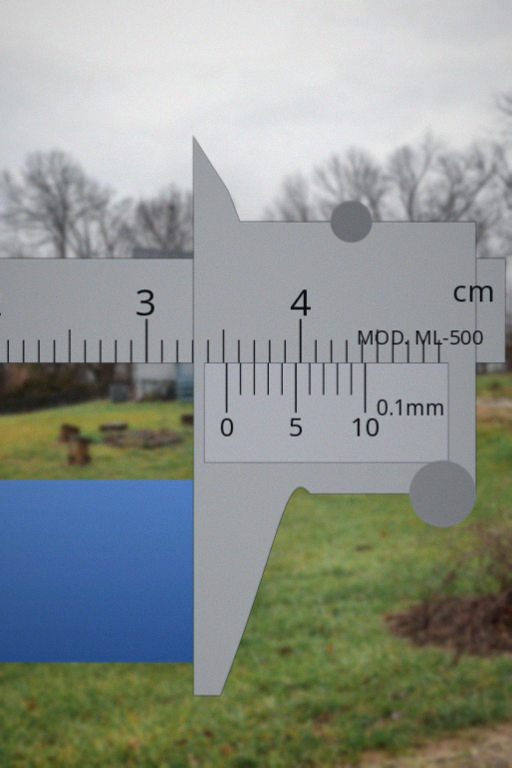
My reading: 35.2 (mm)
